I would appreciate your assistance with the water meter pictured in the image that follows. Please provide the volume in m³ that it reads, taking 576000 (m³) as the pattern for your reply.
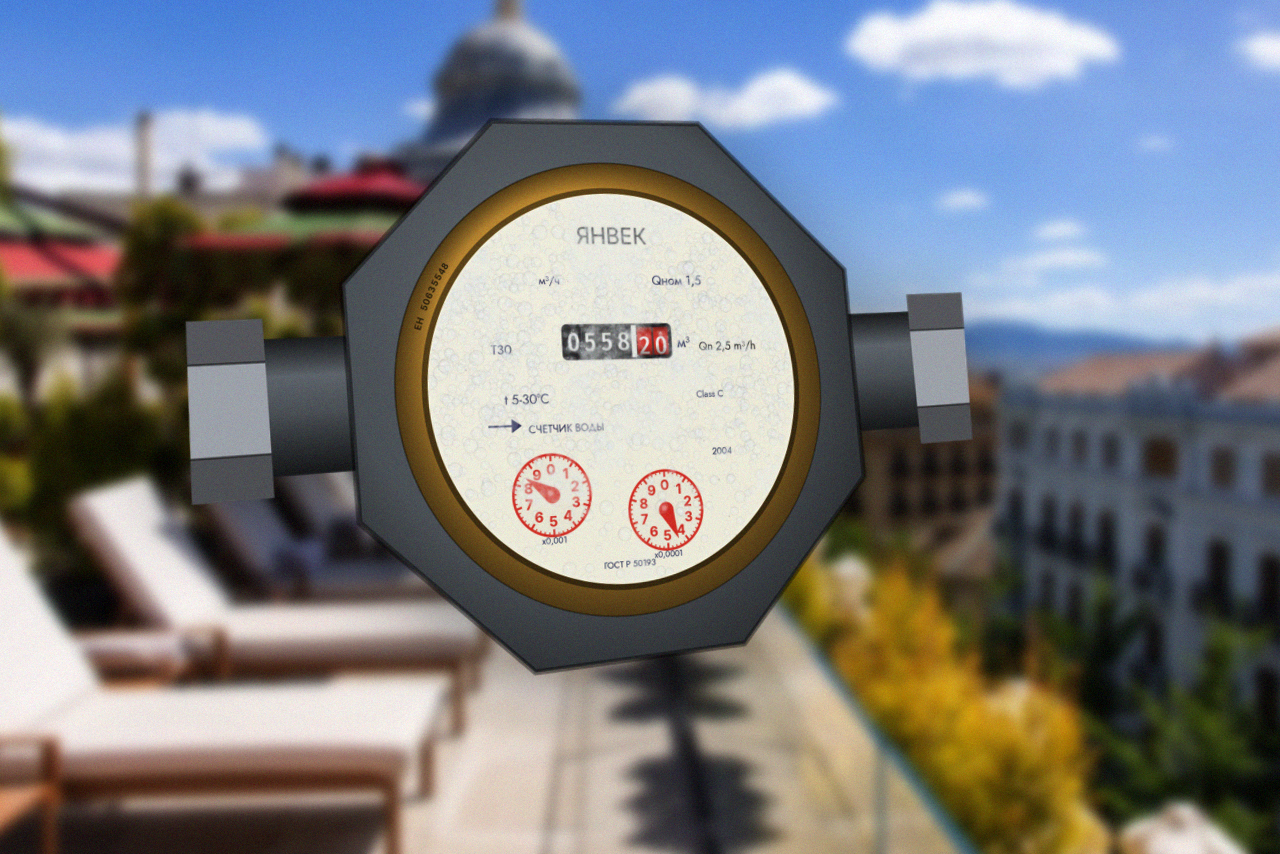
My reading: 558.1984 (m³)
